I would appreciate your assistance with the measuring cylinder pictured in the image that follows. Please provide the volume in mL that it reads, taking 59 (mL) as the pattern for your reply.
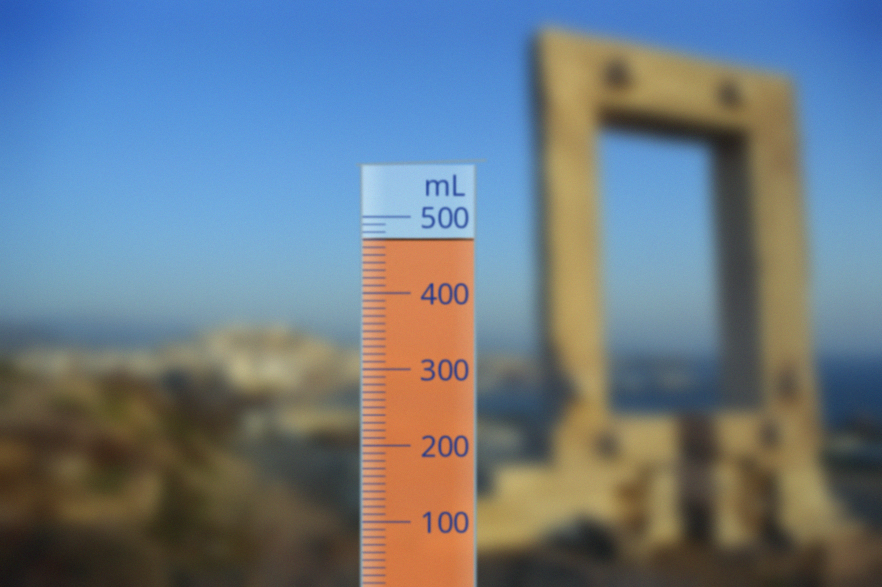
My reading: 470 (mL)
